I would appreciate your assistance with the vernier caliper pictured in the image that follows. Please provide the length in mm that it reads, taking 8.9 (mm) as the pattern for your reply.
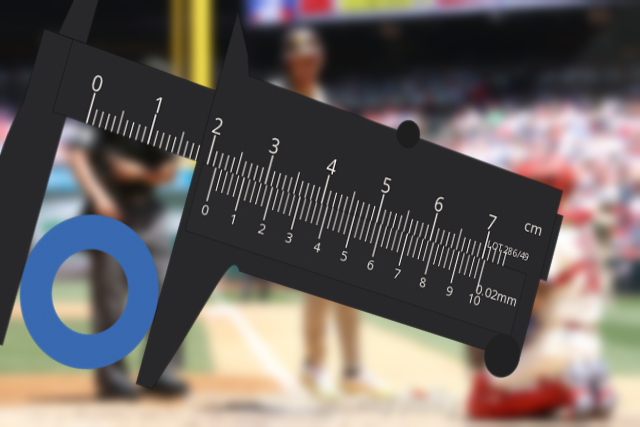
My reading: 21.5 (mm)
